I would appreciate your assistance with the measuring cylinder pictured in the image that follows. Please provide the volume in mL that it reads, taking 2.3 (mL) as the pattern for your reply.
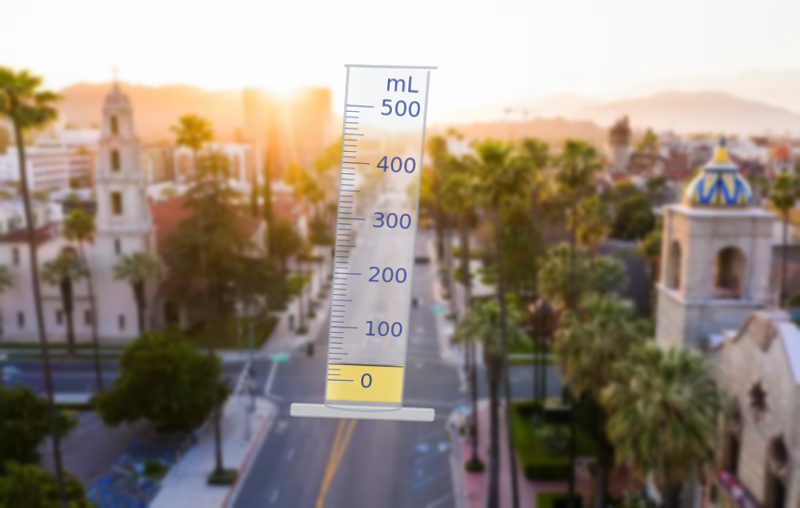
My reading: 30 (mL)
